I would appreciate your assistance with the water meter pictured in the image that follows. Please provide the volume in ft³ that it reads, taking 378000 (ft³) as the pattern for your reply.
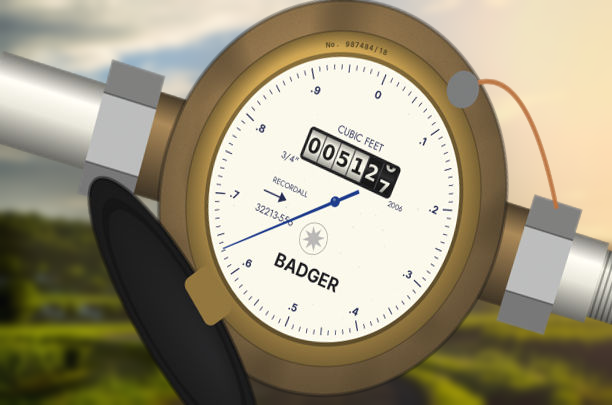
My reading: 5126.63 (ft³)
